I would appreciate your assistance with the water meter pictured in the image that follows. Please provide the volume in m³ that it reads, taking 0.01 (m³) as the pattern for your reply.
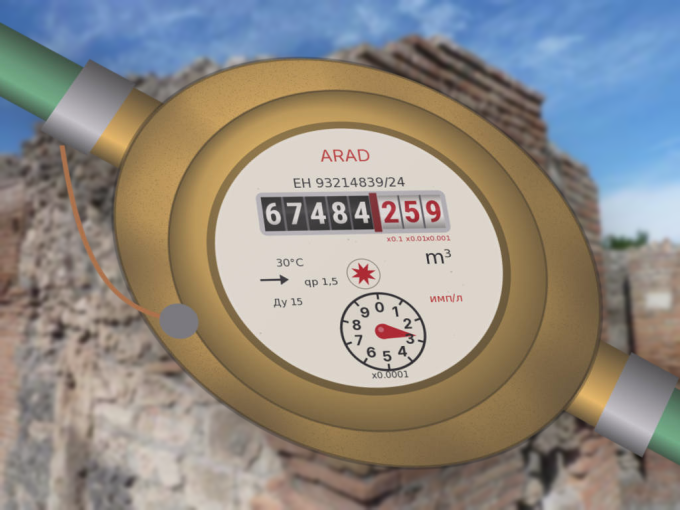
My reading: 67484.2592 (m³)
